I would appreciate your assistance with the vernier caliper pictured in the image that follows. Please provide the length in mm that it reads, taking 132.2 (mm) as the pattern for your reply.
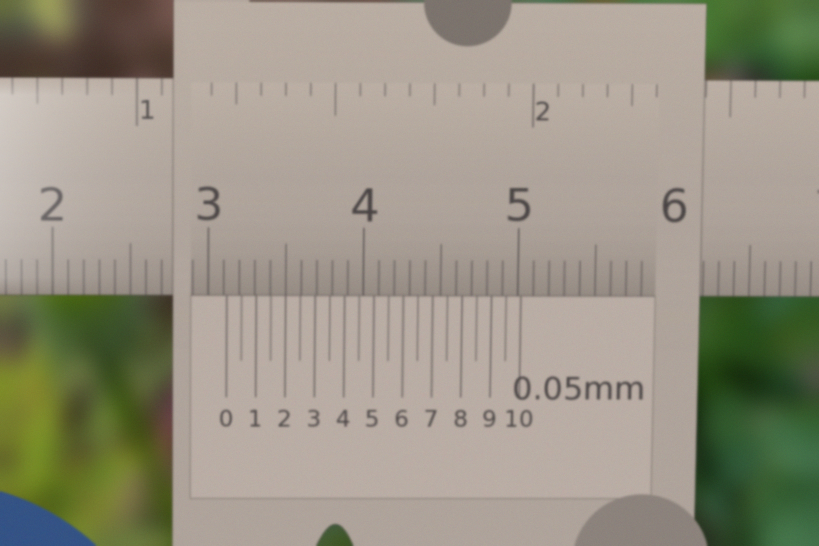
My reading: 31.2 (mm)
